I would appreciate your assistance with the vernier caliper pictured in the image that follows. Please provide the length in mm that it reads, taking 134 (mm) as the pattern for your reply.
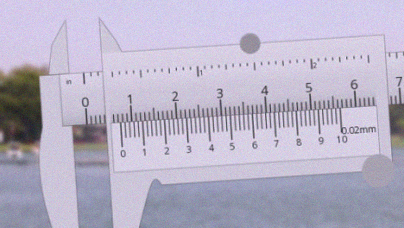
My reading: 7.5 (mm)
